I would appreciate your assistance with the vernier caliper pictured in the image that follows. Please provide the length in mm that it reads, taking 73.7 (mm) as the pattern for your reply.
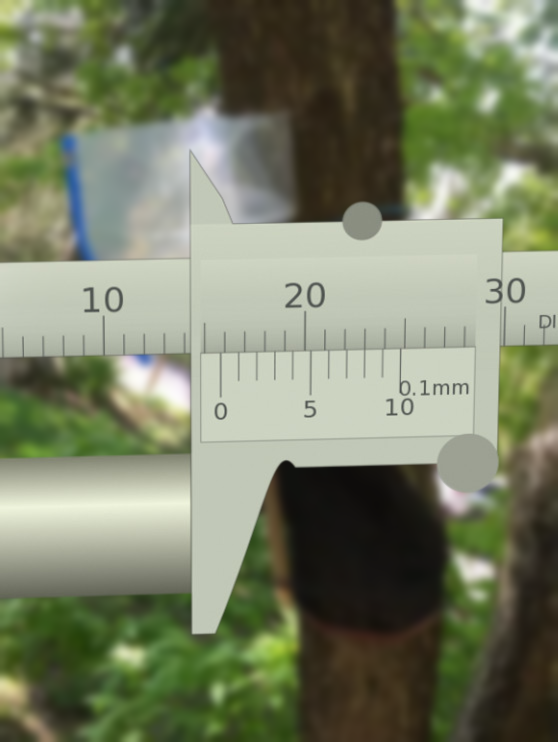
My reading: 15.8 (mm)
